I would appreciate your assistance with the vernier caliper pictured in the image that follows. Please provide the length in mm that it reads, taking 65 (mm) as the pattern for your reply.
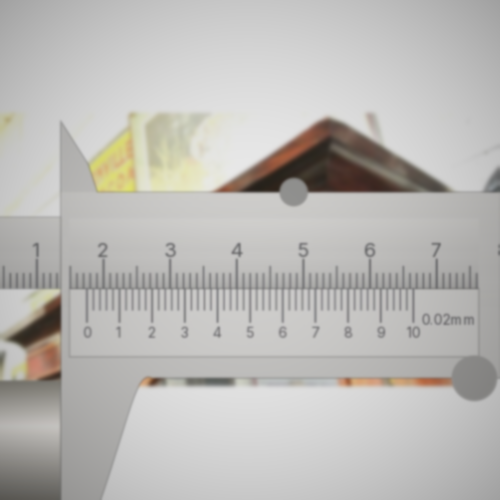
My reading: 17.5 (mm)
